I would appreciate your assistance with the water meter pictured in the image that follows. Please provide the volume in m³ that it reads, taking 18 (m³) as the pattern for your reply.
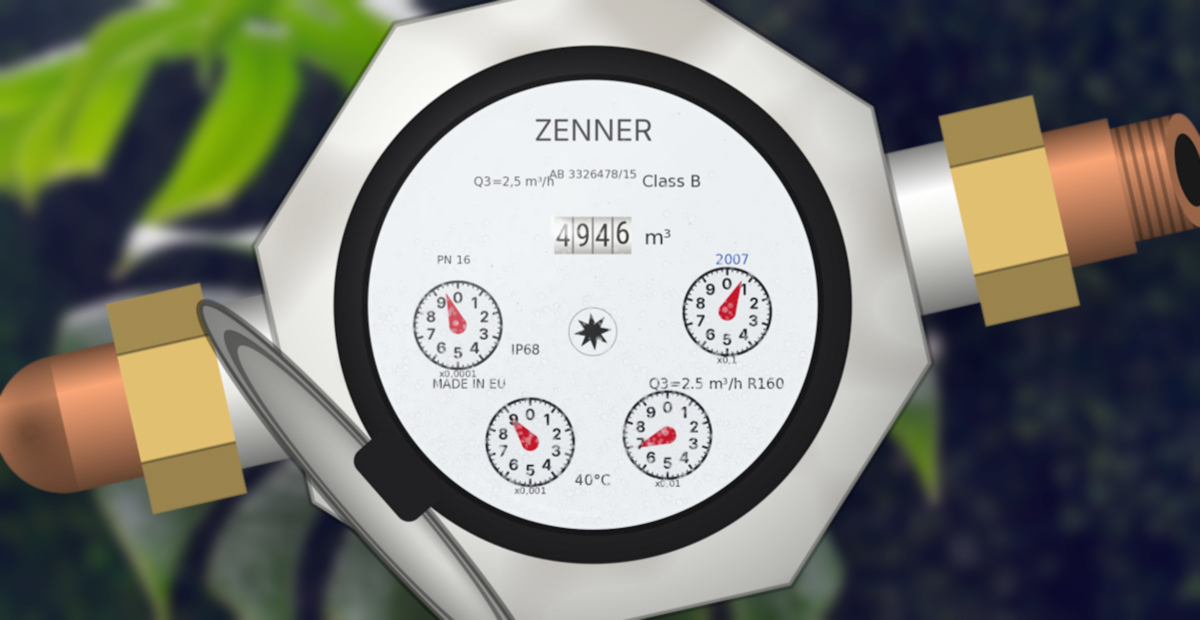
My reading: 4946.0689 (m³)
